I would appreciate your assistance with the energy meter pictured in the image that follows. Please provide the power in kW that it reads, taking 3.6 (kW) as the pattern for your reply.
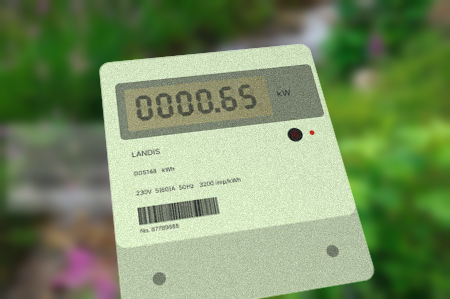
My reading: 0.65 (kW)
